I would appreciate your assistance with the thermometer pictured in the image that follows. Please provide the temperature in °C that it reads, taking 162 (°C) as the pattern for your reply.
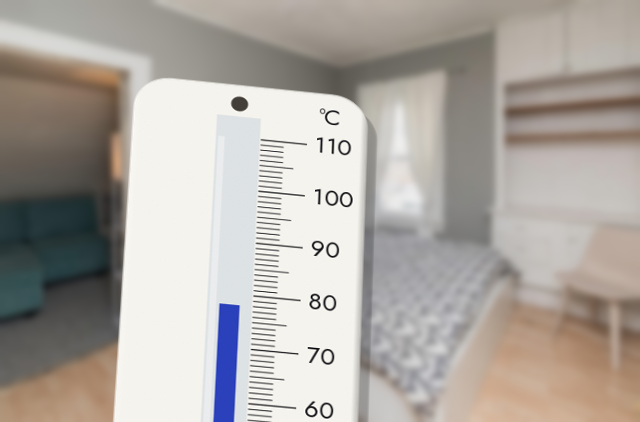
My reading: 78 (°C)
